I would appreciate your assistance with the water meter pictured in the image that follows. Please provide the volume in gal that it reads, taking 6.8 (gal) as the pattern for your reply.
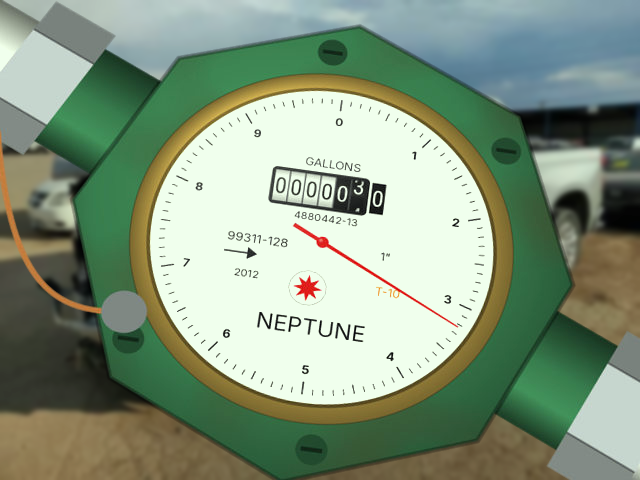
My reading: 33.2 (gal)
